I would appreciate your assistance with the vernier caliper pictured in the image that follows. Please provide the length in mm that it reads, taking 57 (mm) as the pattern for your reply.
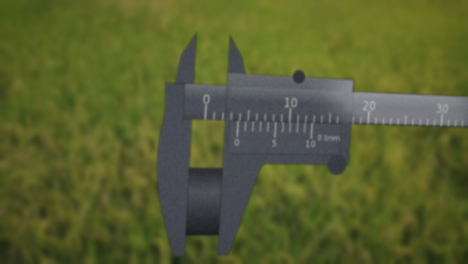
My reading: 3.8 (mm)
